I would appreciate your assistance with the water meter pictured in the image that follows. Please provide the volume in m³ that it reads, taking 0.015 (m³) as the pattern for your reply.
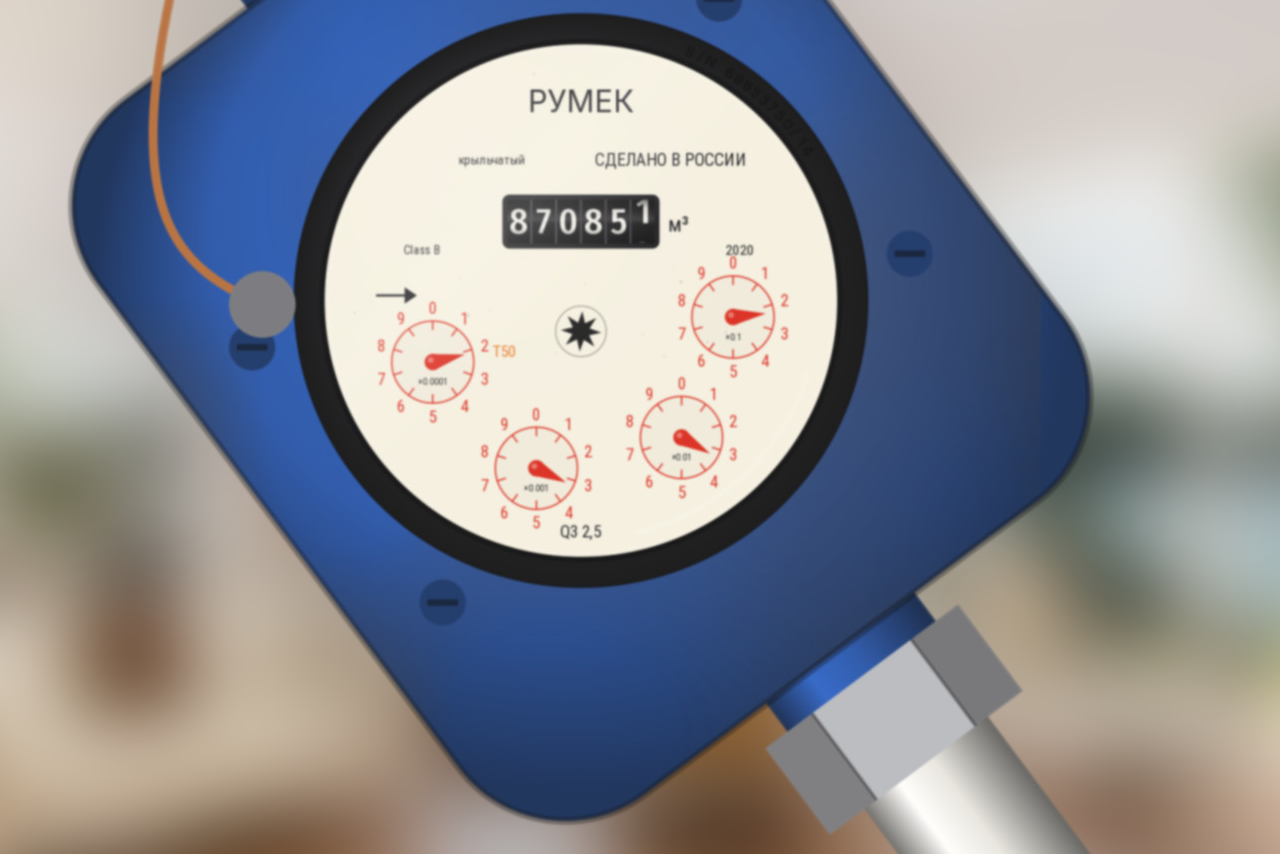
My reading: 870851.2332 (m³)
